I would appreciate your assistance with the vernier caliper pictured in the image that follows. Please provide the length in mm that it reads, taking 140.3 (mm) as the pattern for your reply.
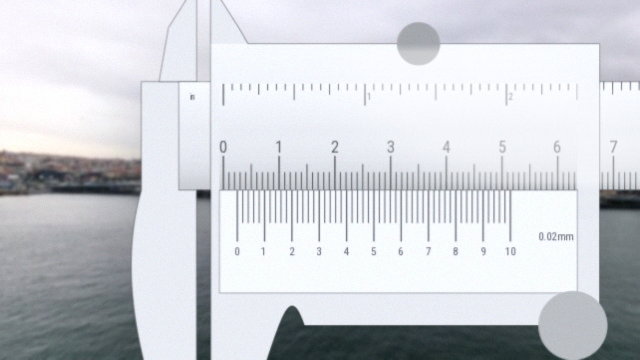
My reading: 2.5 (mm)
